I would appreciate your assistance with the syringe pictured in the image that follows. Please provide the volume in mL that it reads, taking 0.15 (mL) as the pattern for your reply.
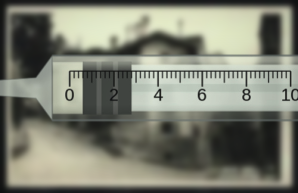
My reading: 0.6 (mL)
